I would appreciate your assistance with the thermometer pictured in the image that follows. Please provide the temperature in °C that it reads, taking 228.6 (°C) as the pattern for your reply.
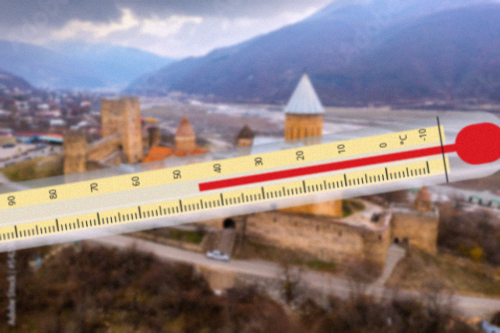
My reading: 45 (°C)
